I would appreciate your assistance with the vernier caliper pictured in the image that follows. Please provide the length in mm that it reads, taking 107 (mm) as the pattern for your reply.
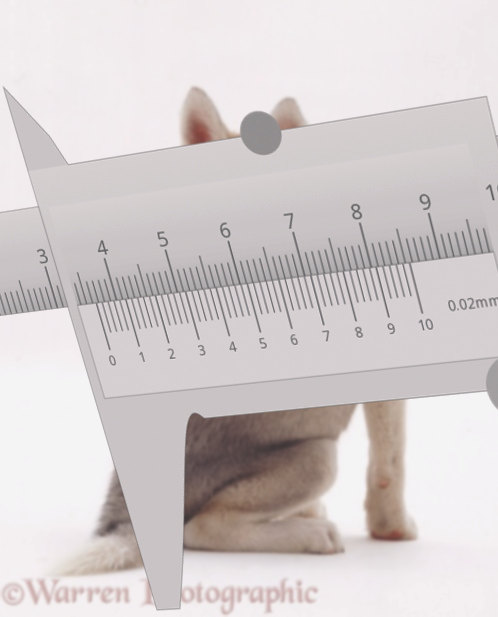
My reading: 36.6 (mm)
